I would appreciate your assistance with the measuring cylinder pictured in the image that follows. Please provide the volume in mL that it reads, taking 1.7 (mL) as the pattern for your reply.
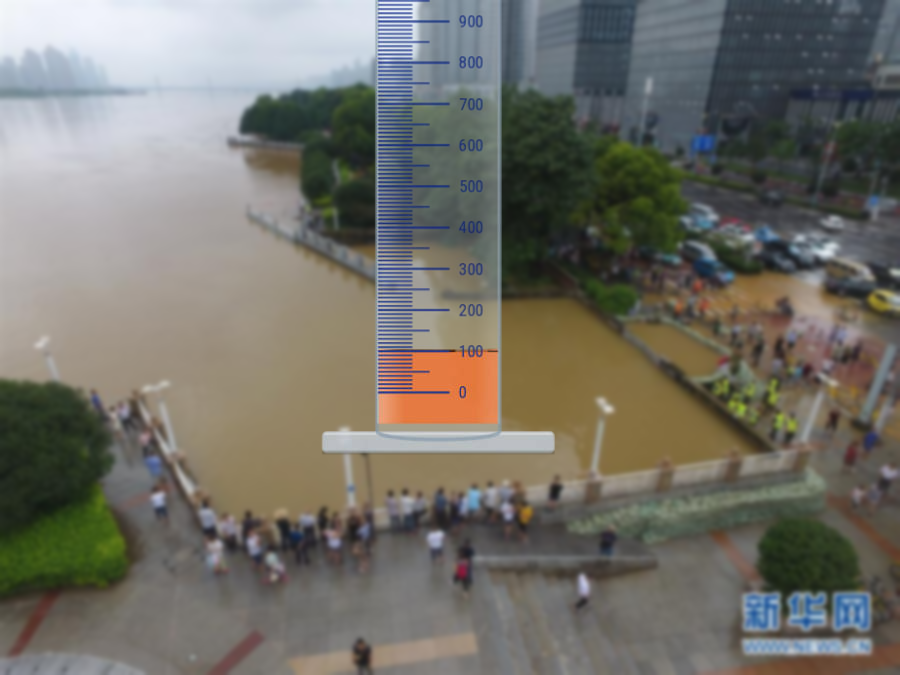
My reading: 100 (mL)
